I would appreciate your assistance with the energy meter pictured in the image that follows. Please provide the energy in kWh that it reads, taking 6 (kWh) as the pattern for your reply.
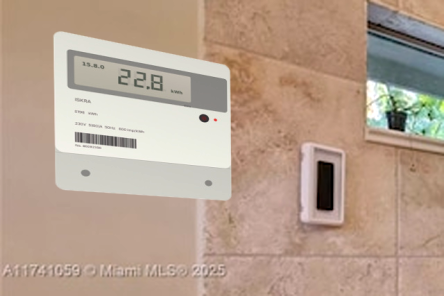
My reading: 22.8 (kWh)
